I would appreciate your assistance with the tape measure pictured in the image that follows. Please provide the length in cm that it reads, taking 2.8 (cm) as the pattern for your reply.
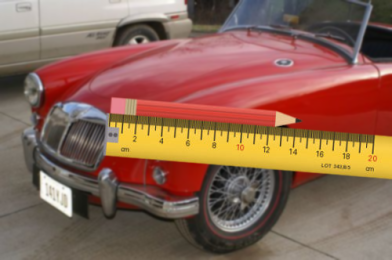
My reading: 14.5 (cm)
